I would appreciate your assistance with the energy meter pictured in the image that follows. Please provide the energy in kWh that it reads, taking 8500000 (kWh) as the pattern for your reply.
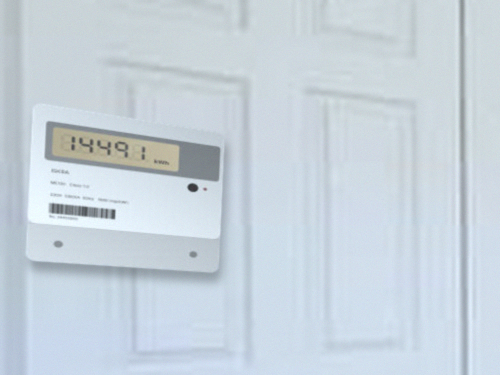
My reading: 14491 (kWh)
